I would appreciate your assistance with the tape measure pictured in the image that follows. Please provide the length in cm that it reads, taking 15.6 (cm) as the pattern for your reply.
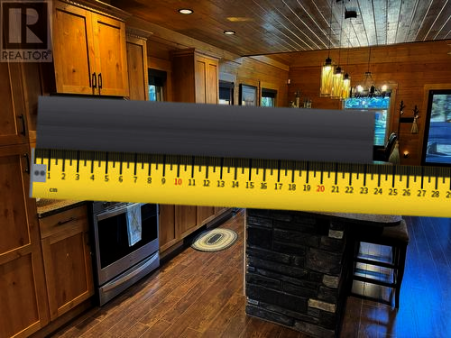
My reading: 23.5 (cm)
